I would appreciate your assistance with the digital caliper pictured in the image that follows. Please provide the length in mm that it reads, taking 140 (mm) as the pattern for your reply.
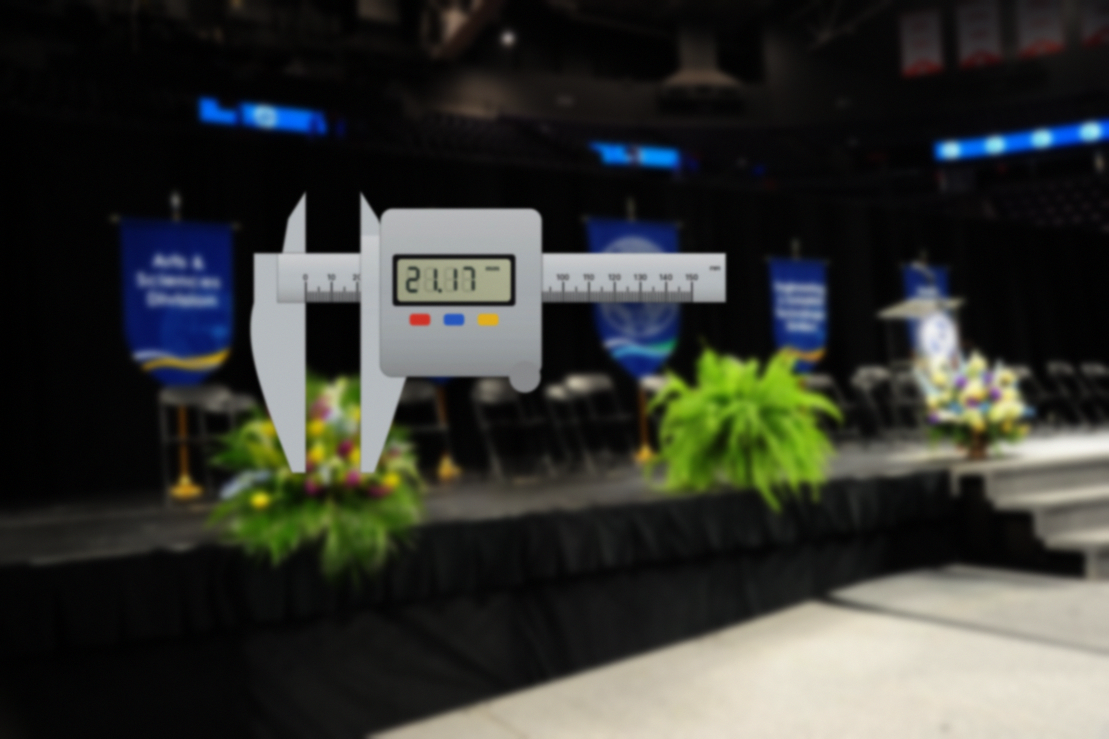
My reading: 21.17 (mm)
